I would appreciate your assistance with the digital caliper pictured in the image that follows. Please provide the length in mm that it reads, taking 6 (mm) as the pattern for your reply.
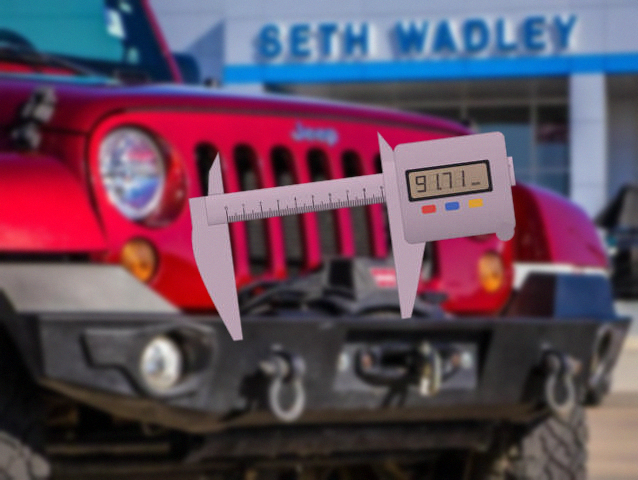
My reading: 91.71 (mm)
